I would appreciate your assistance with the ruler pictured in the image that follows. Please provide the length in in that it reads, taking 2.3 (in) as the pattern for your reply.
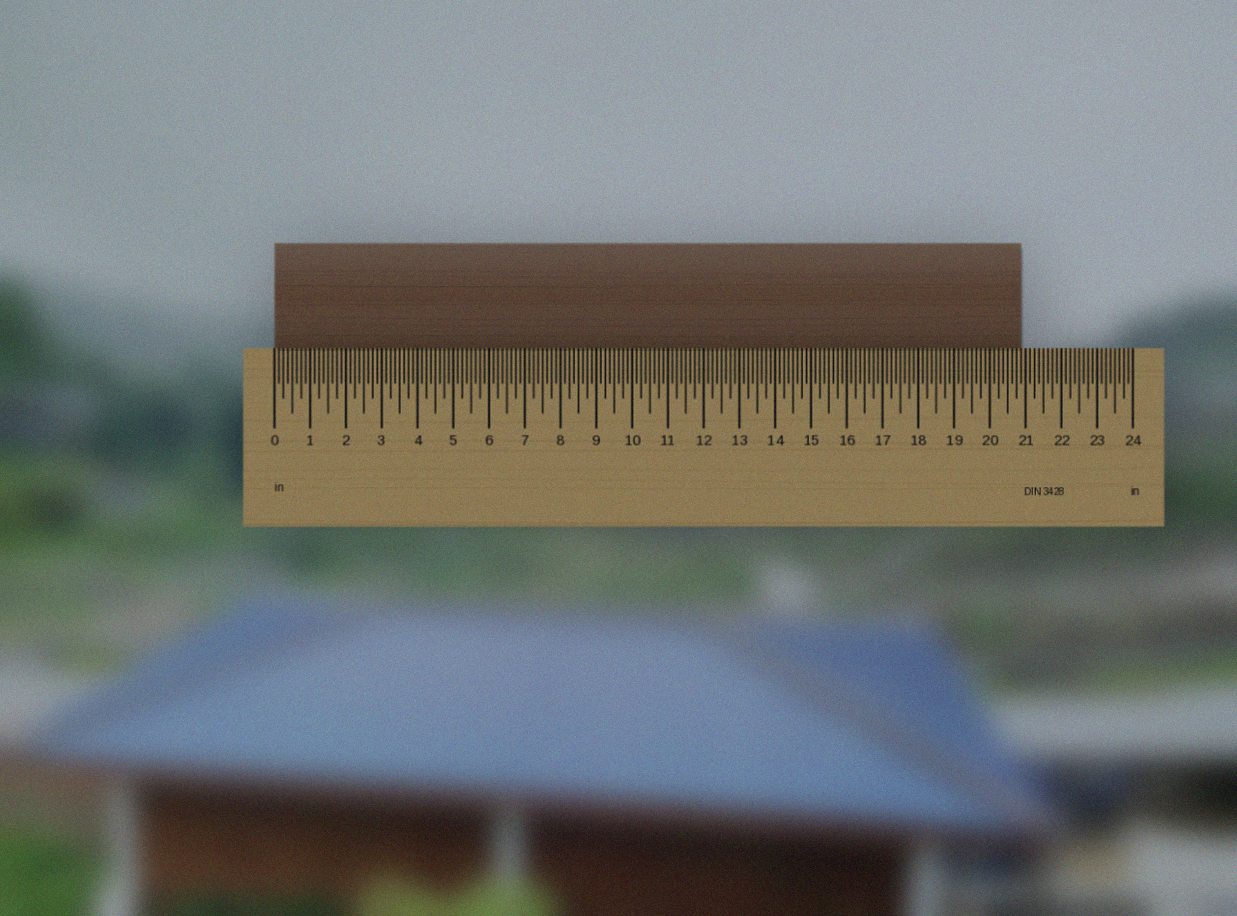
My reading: 20.875 (in)
